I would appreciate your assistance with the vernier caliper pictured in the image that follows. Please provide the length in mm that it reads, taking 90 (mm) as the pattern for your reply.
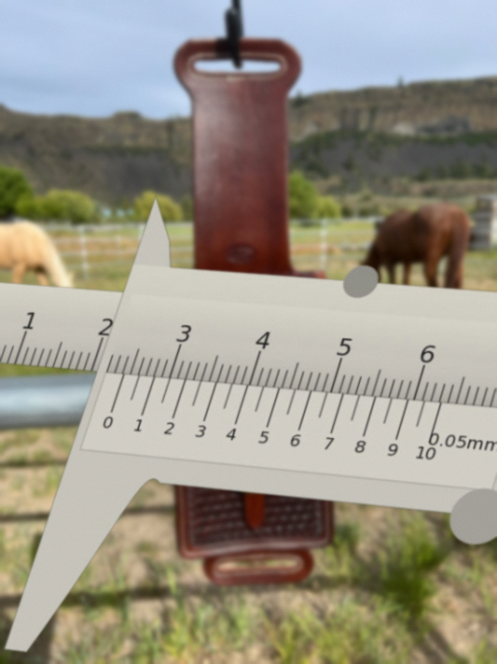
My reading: 24.2 (mm)
